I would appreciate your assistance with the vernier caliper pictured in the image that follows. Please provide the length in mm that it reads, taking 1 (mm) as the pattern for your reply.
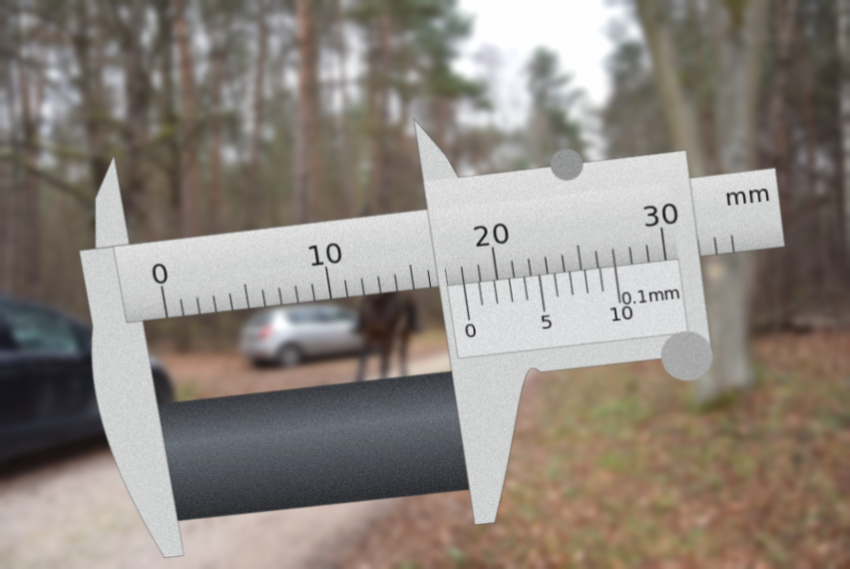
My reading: 18.0 (mm)
